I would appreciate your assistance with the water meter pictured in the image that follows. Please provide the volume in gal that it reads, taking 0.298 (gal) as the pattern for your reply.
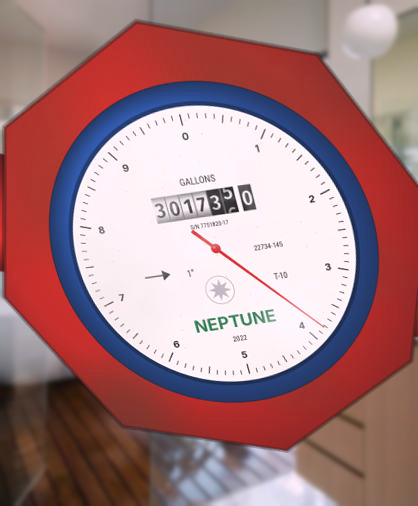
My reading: 3017353.8 (gal)
